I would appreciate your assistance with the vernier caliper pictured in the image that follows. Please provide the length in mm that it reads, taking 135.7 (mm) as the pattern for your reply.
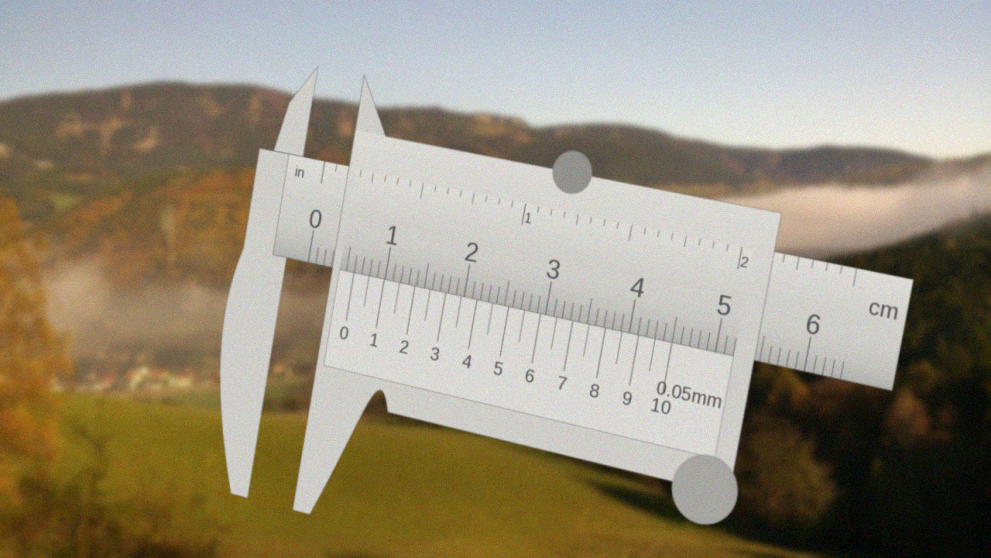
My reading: 6.0 (mm)
